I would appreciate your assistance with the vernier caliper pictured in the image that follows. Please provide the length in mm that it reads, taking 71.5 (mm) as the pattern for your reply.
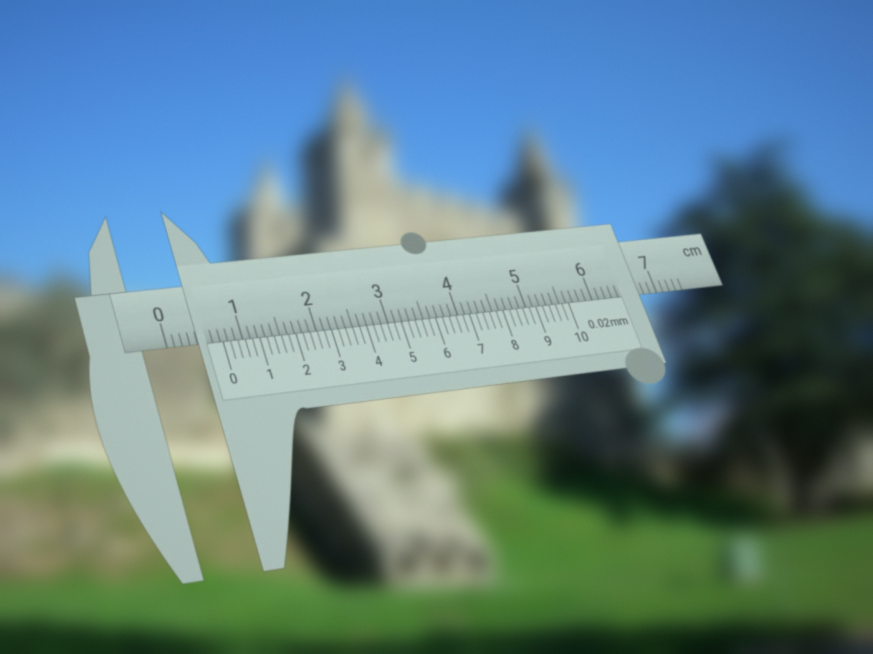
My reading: 7.4 (mm)
